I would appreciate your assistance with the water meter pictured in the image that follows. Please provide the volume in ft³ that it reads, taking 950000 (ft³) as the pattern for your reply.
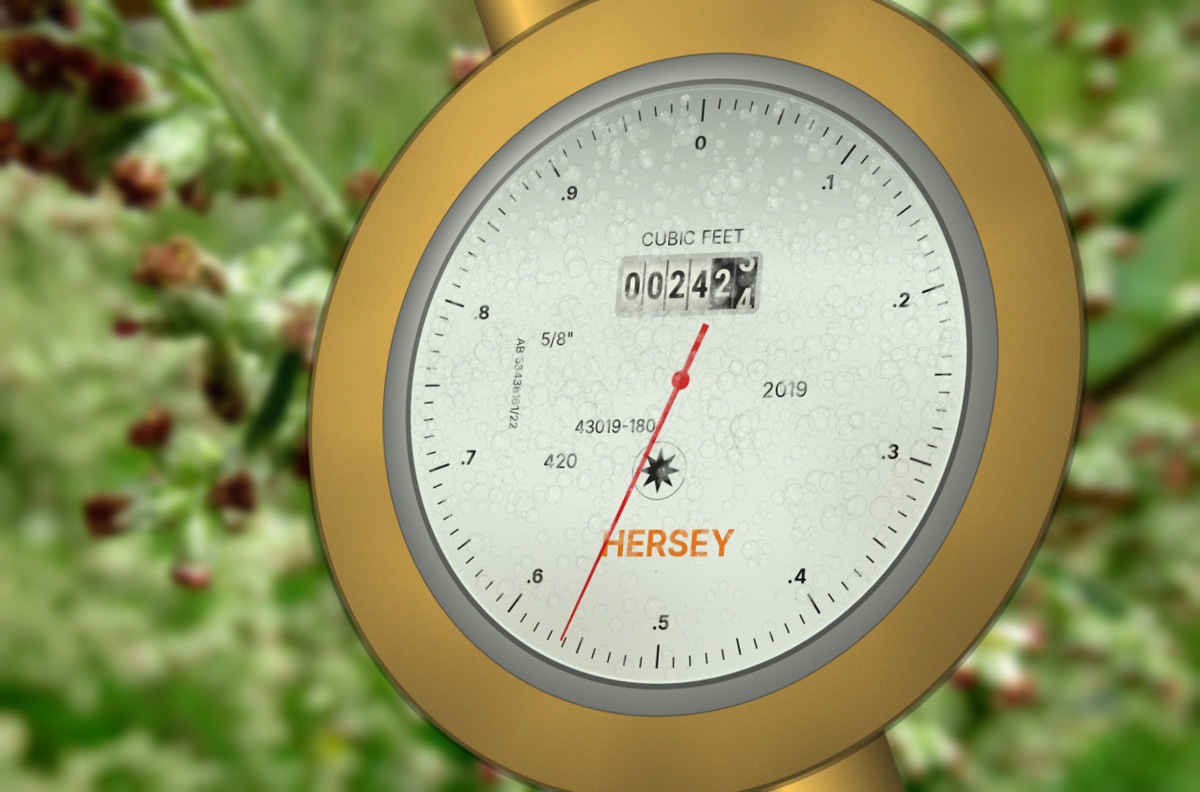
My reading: 2423.56 (ft³)
